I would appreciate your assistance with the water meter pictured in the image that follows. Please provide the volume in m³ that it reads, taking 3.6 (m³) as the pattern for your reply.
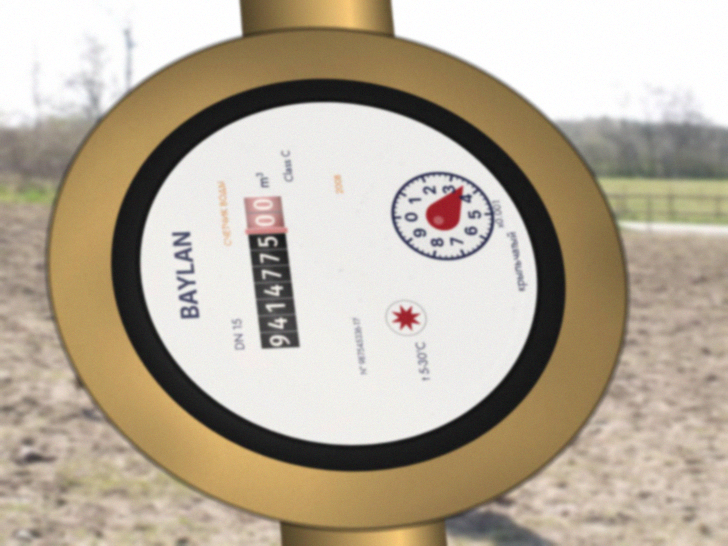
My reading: 9414775.003 (m³)
